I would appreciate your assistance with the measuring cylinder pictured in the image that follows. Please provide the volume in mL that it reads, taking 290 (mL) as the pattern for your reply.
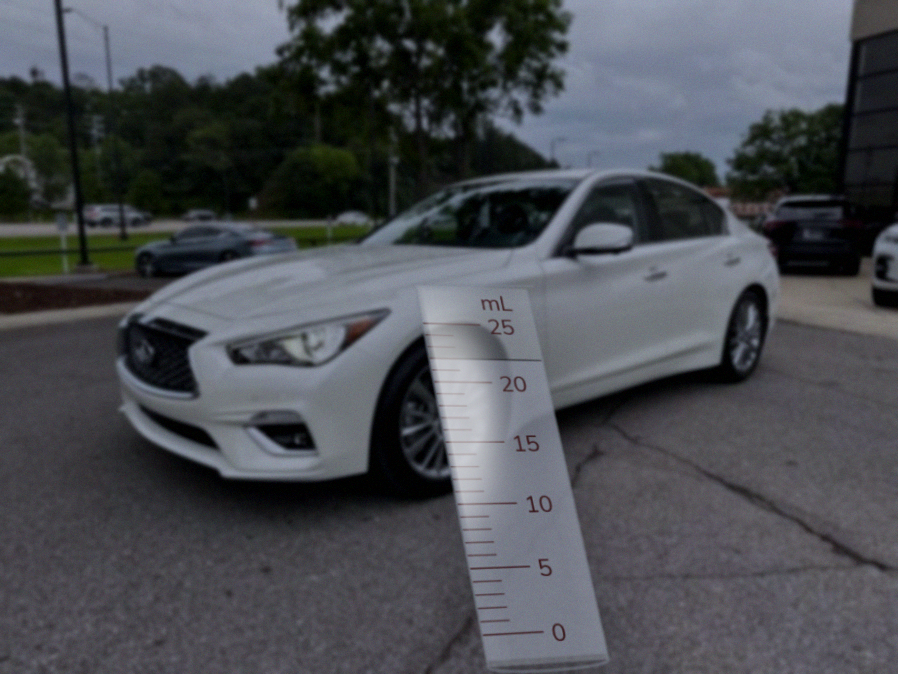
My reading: 22 (mL)
